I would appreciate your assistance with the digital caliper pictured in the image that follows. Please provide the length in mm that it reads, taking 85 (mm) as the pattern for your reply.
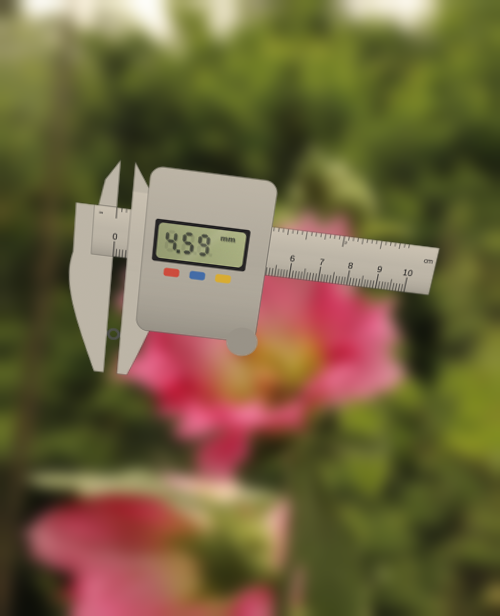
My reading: 4.59 (mm)
